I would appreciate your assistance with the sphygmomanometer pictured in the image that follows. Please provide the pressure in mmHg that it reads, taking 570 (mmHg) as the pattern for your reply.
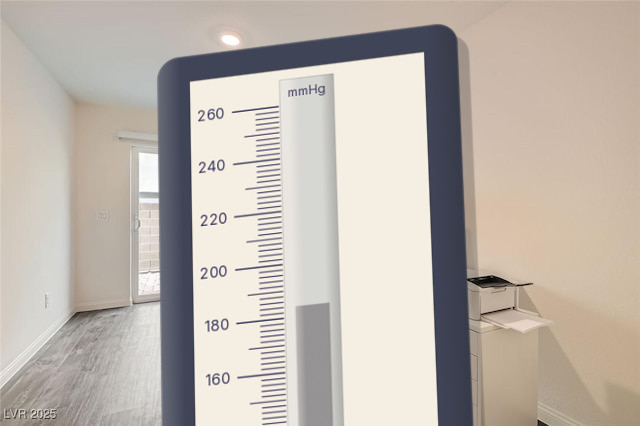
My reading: 184 (mmHg)
